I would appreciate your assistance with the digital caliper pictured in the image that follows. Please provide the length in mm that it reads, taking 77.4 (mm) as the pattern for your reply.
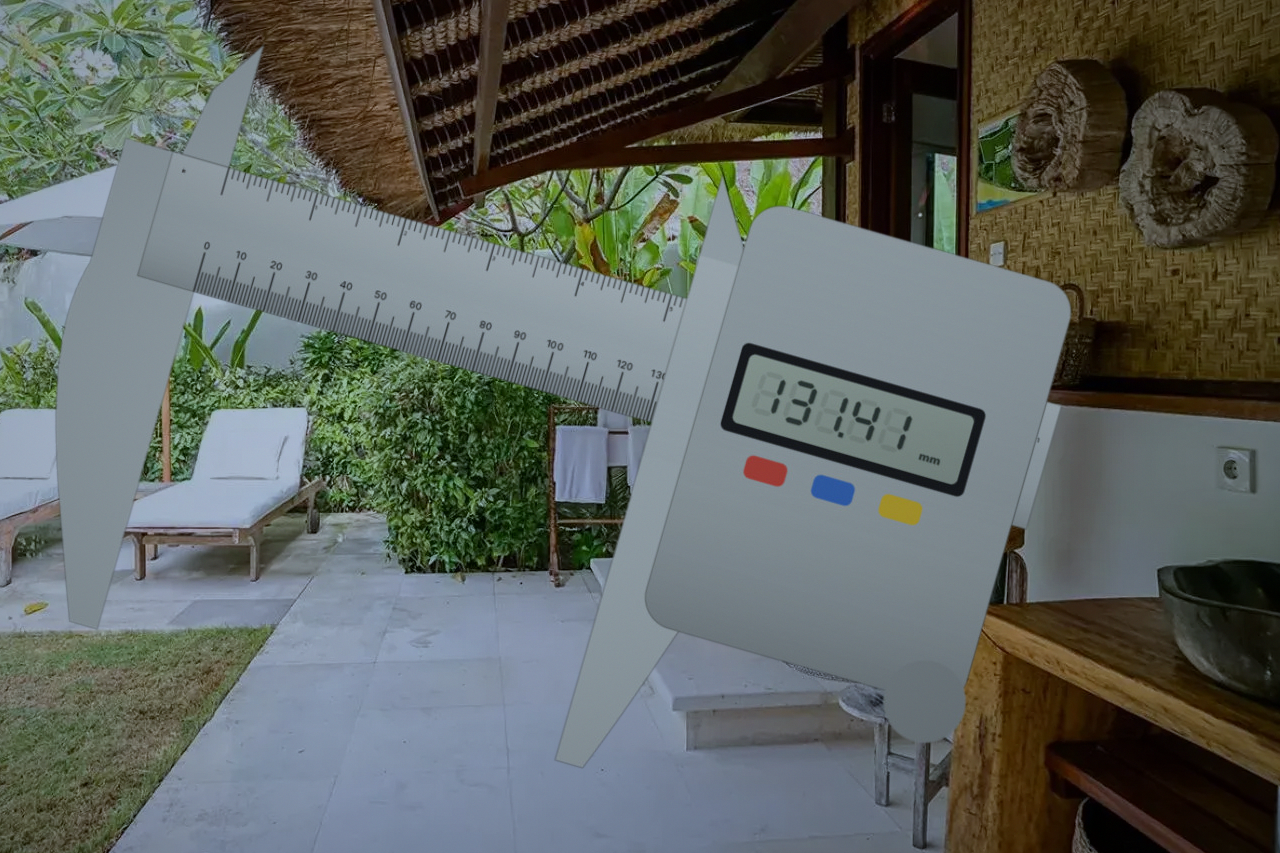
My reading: 131.41 (mm)
